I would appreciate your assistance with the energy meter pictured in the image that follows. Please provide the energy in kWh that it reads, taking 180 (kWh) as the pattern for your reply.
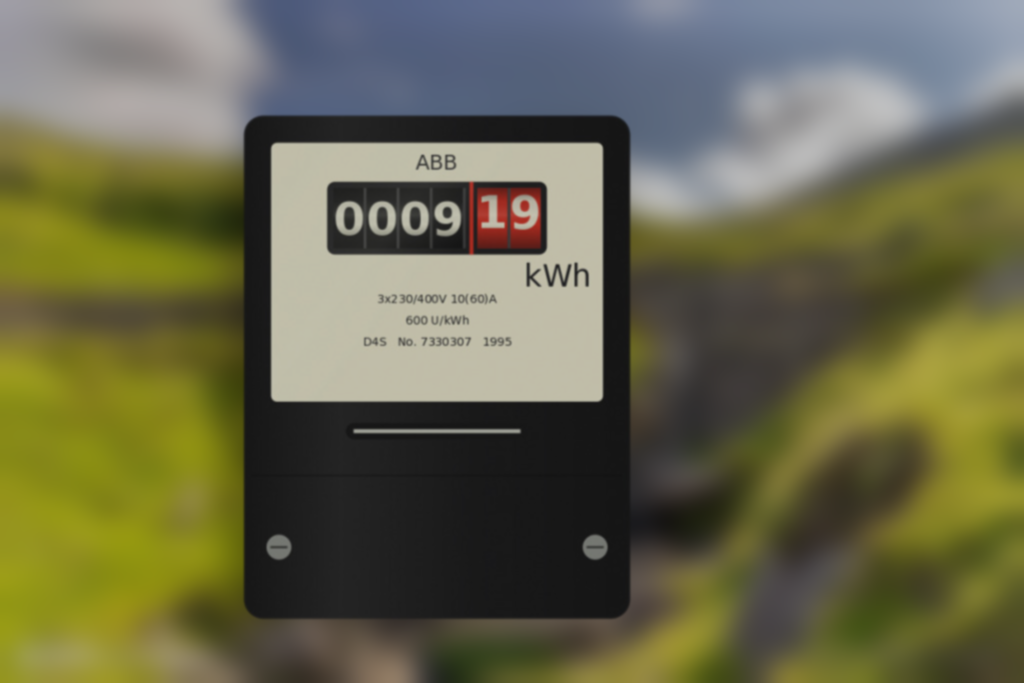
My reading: 9.19 (kWh)
